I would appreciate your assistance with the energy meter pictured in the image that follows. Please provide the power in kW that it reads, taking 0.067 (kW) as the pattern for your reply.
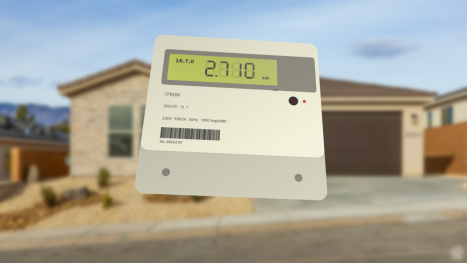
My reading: 2.710 (kW)
